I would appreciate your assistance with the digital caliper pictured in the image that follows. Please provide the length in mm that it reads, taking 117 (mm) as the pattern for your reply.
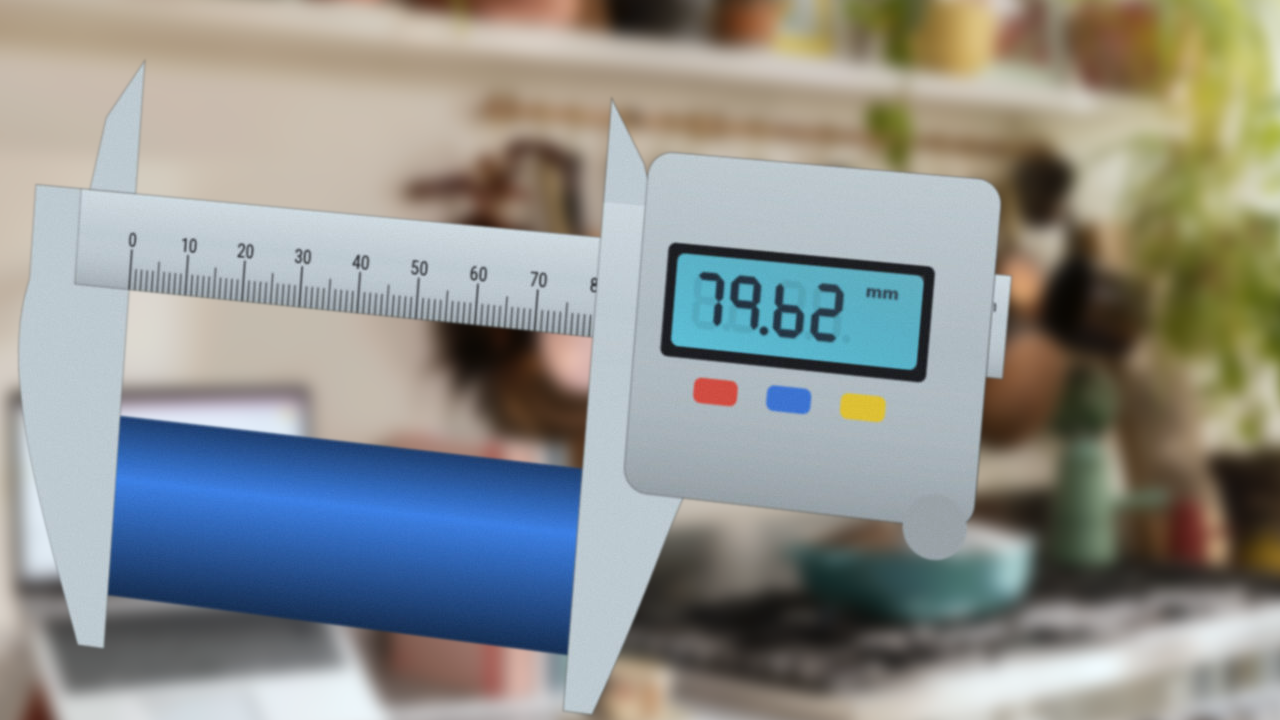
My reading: 79.62 (mm)
